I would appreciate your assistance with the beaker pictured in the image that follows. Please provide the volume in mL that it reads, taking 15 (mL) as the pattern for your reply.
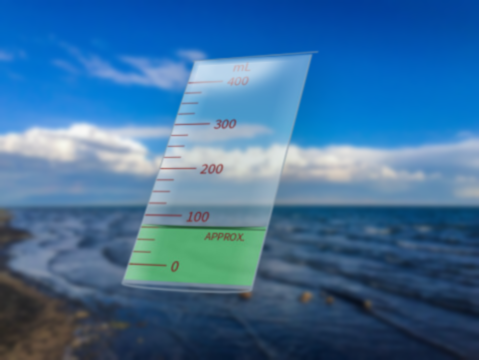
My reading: 75 (mL)
